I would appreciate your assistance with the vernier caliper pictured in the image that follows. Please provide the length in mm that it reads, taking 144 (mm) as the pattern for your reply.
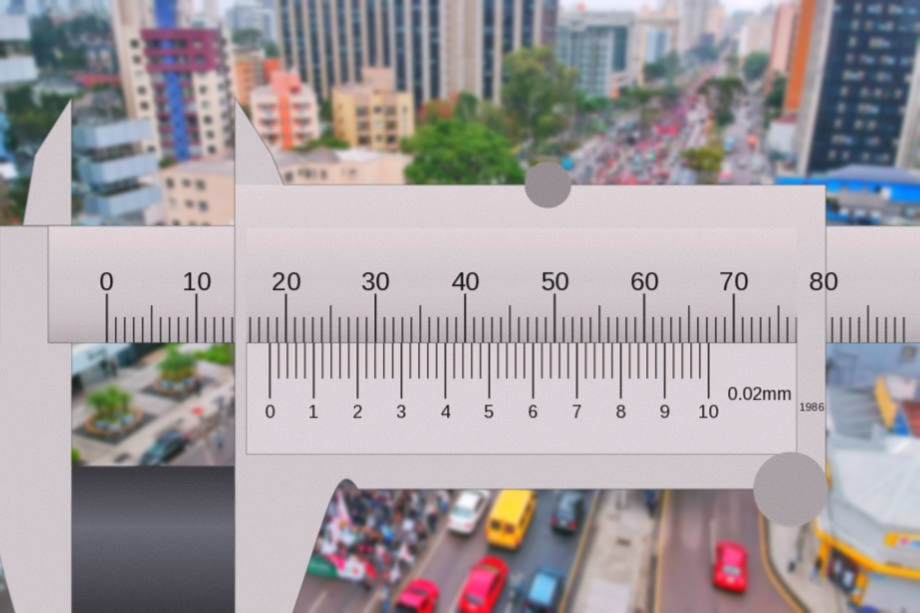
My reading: 18.2 (mm)
